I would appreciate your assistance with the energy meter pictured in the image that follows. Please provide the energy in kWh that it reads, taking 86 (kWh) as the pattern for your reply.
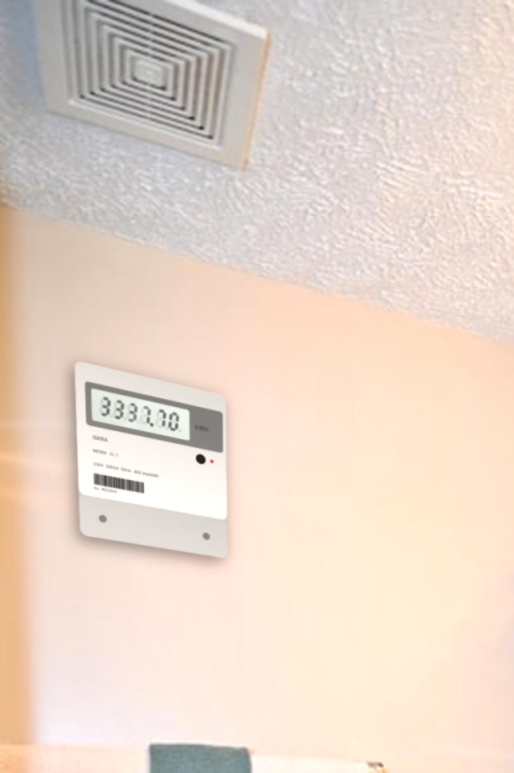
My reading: 3337.70 (kWh)
